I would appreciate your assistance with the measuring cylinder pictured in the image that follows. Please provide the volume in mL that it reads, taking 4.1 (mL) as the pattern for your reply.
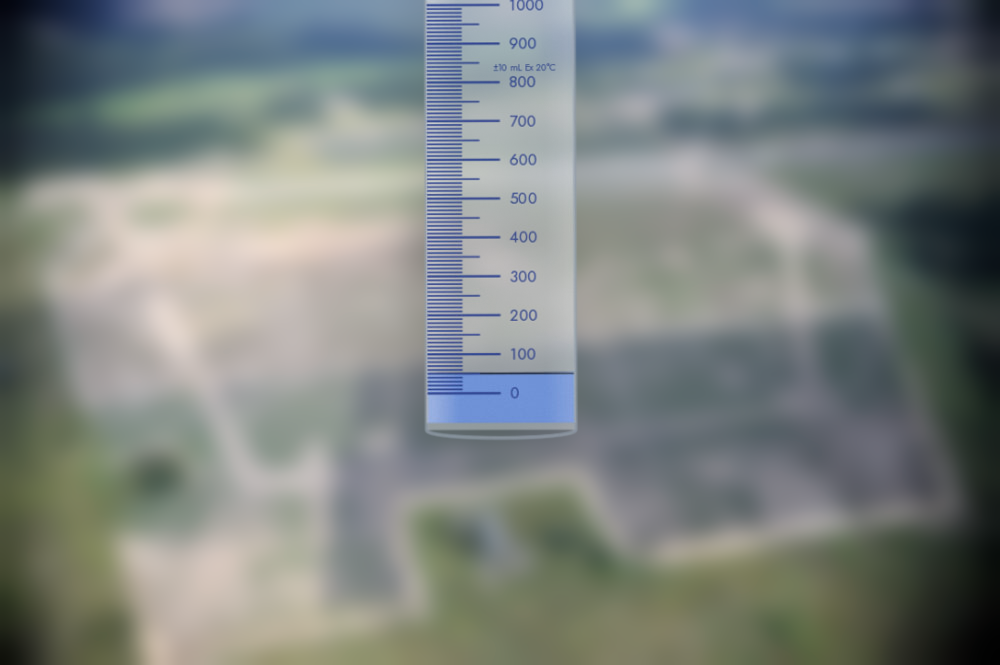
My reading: 50 (mL)
